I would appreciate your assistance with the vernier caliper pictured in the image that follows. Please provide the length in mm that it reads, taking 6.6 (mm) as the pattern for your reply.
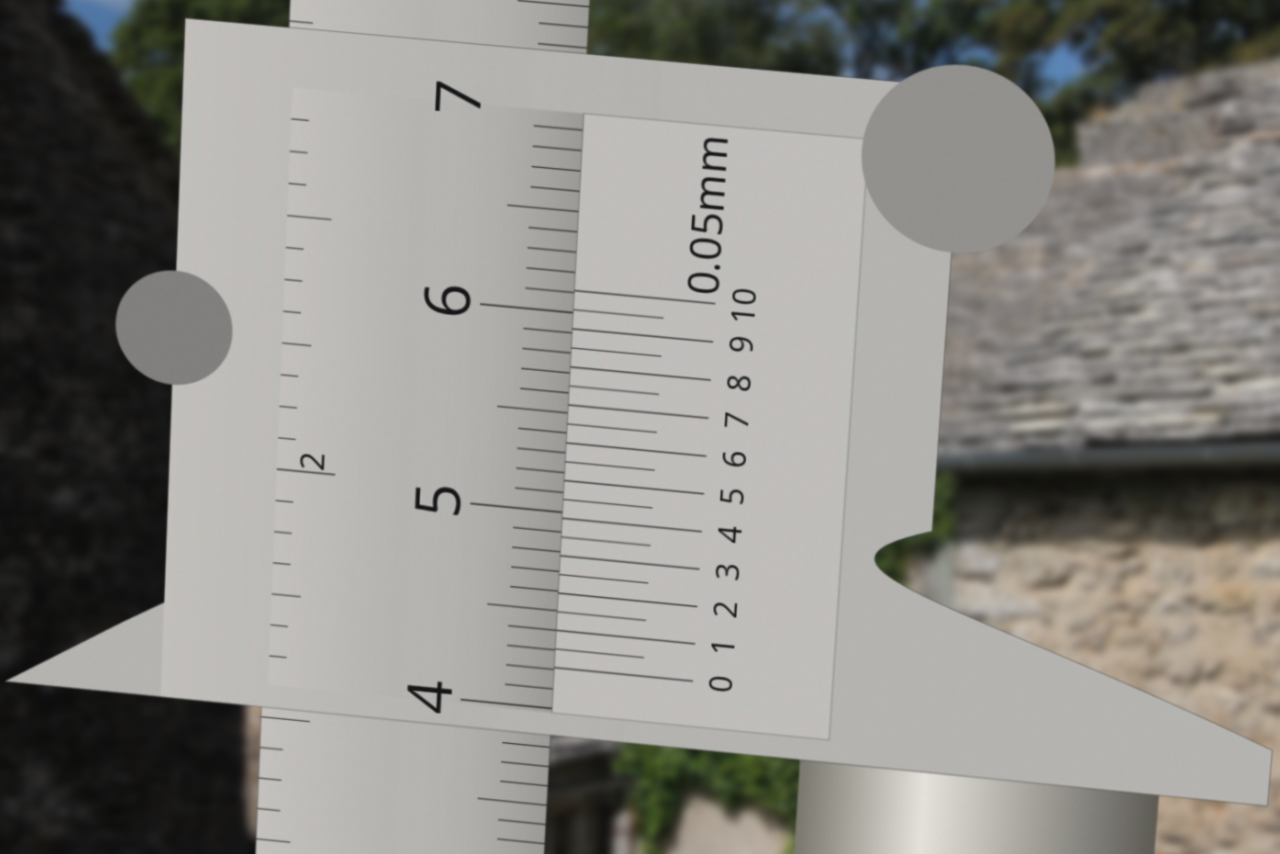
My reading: 42.1 (mm)
